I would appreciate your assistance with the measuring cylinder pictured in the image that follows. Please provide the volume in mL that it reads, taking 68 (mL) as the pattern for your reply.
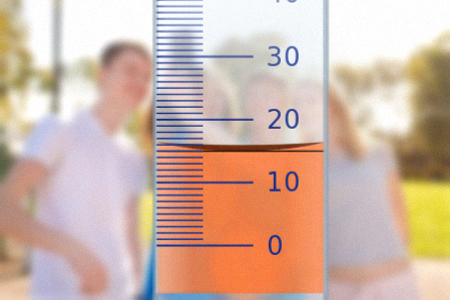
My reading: 15 (mL)
